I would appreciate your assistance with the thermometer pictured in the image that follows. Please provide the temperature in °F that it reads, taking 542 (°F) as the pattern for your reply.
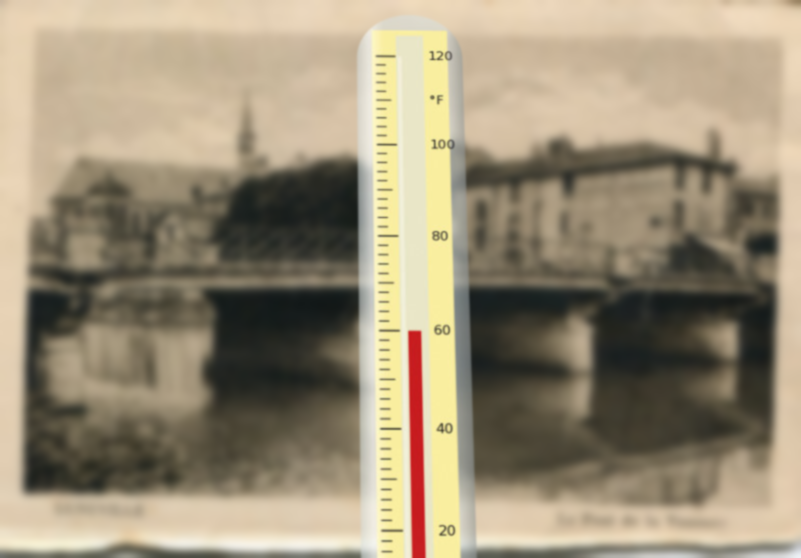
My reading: 60 (°F)
